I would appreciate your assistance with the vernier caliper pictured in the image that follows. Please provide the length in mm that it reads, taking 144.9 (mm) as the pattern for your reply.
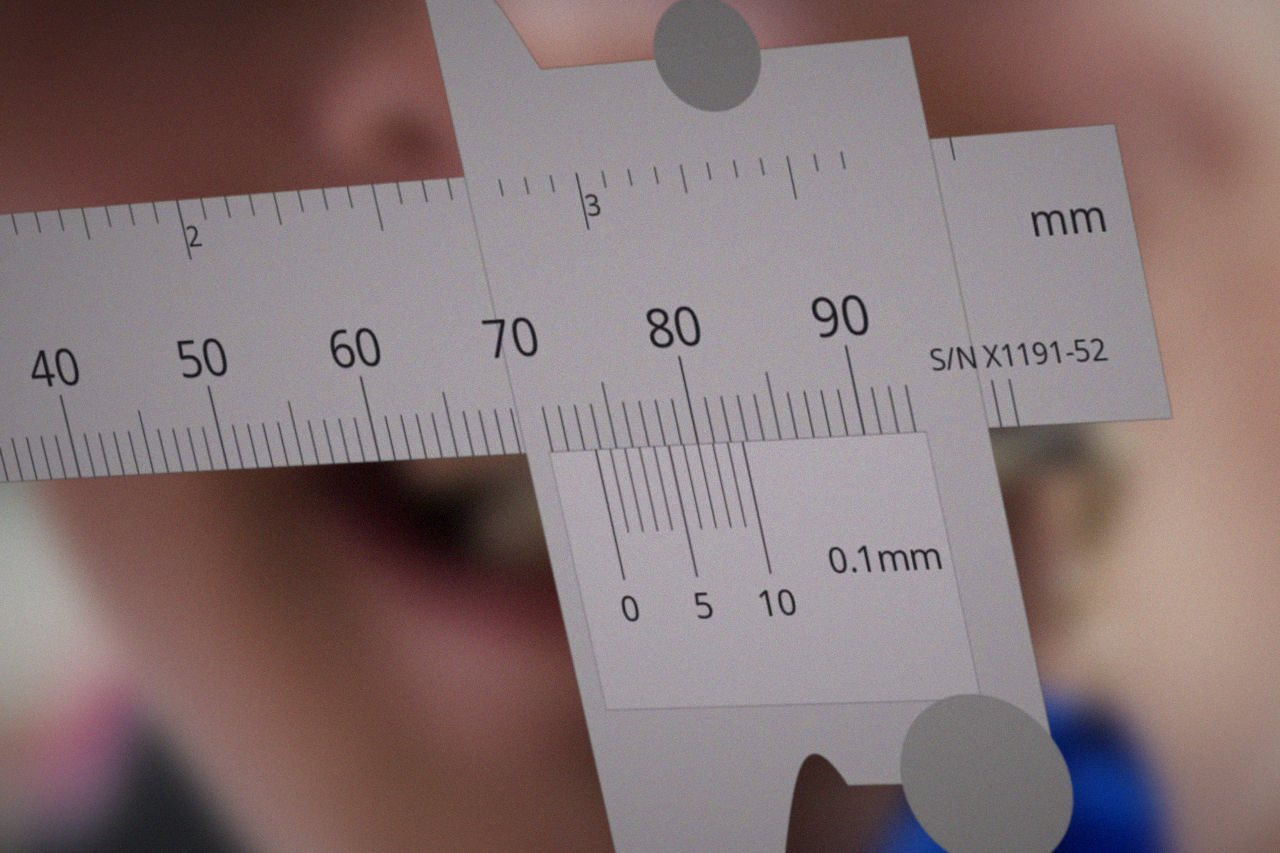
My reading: 73.7 (mm)
